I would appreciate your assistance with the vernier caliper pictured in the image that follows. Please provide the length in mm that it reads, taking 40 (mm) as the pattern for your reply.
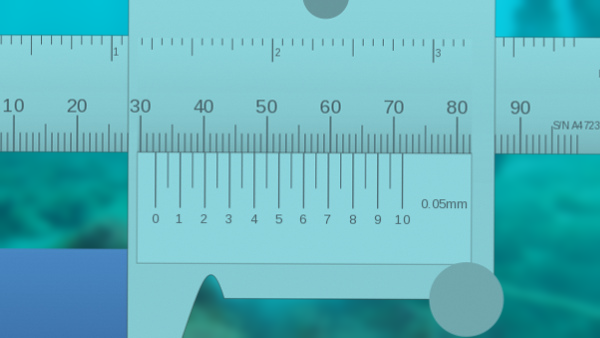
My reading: 32.4 (mm)
